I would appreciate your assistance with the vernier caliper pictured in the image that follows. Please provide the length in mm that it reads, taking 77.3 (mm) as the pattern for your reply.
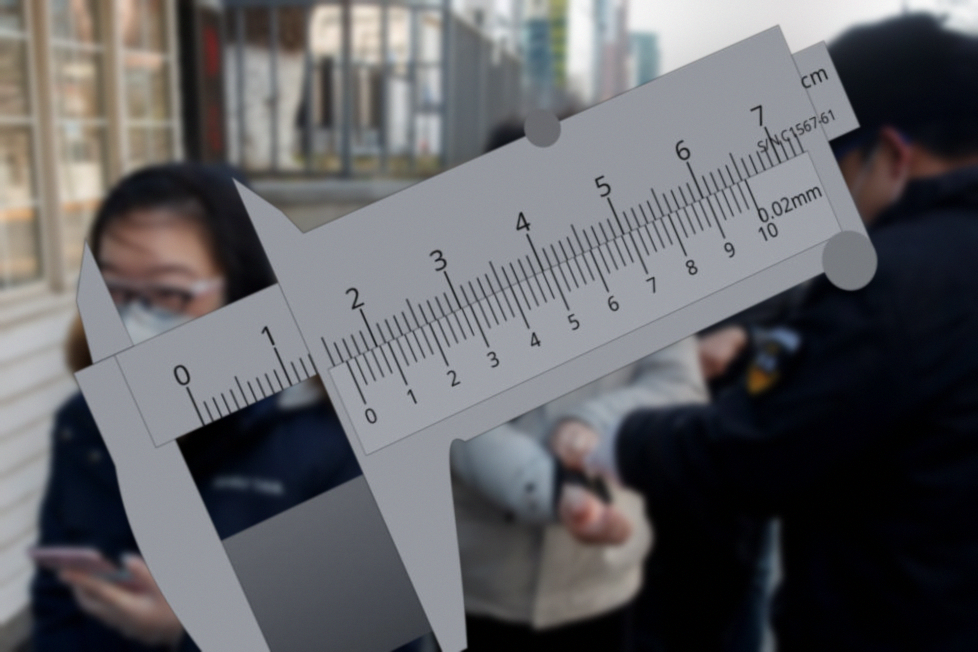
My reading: 16.4 (mm)
